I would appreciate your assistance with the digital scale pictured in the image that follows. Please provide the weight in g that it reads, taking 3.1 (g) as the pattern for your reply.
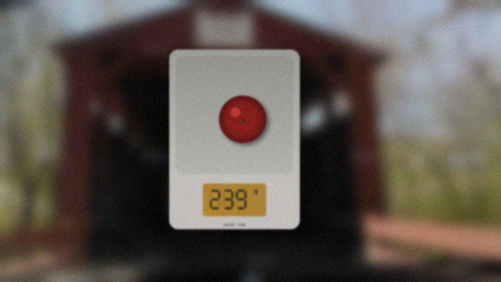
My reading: 239 (g)
